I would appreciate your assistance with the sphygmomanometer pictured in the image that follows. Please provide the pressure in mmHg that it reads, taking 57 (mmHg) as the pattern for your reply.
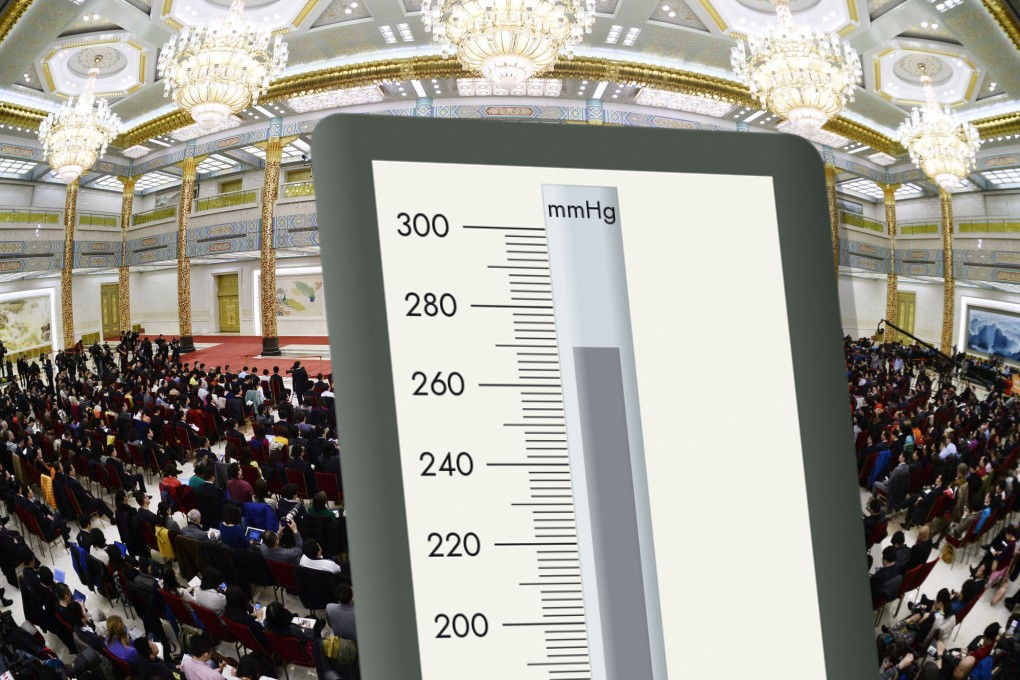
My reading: 270 (mmHg)
